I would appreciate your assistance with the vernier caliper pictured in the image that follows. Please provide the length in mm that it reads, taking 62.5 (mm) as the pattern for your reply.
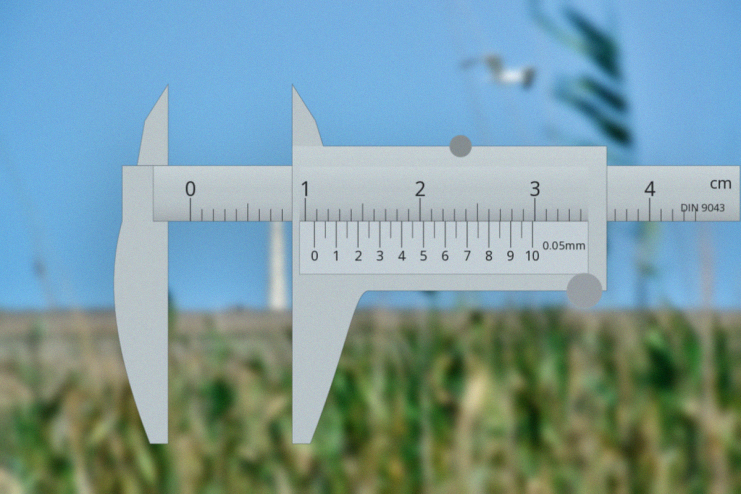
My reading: 10.8 (mm)
